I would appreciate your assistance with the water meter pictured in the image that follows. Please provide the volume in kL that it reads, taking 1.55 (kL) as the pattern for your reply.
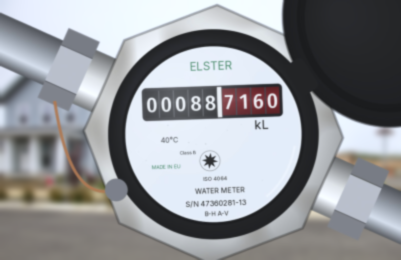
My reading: 88.7160 (kL)
